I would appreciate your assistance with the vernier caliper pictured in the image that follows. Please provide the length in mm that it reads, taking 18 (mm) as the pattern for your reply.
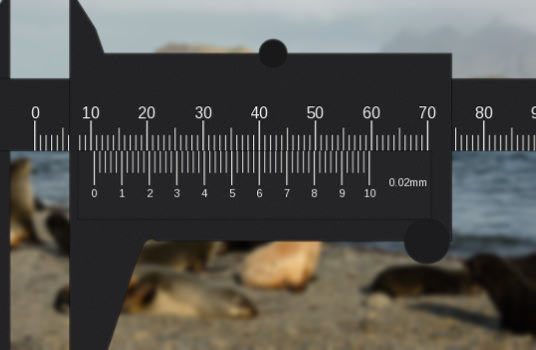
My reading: 10.6 (mm)
